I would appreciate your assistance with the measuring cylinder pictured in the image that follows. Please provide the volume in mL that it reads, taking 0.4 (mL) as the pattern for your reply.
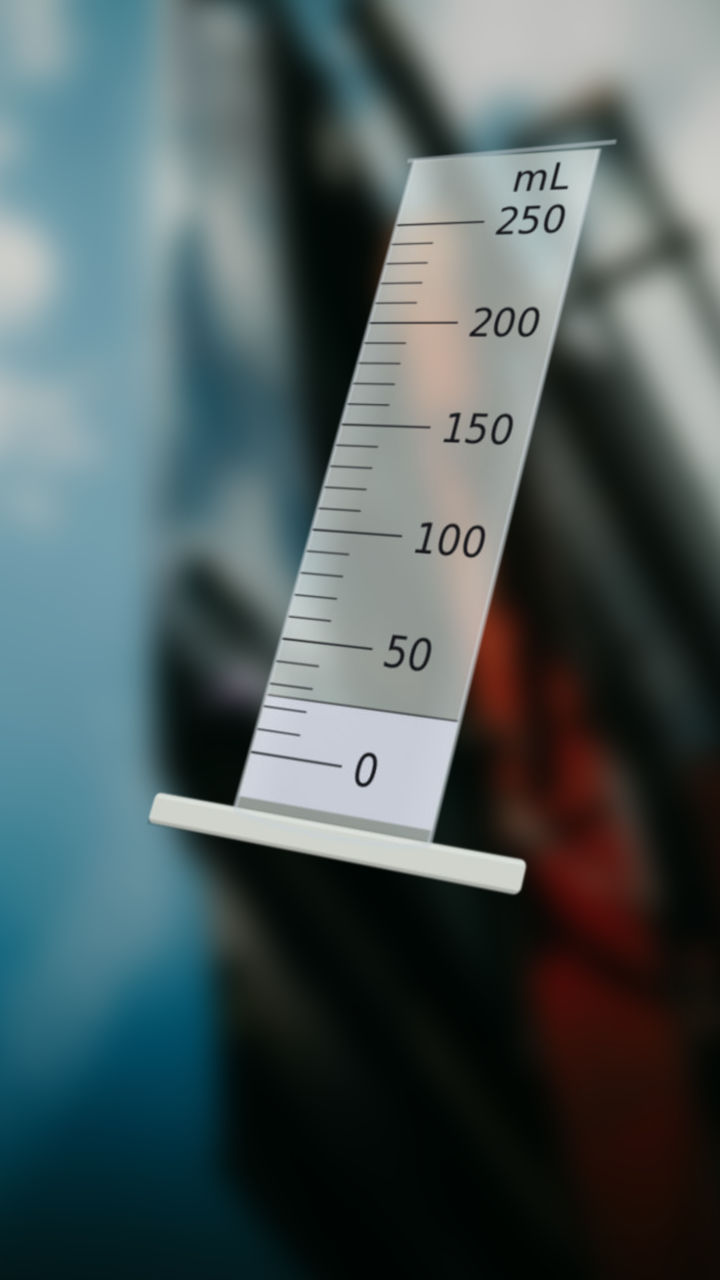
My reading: 25 (mL)
